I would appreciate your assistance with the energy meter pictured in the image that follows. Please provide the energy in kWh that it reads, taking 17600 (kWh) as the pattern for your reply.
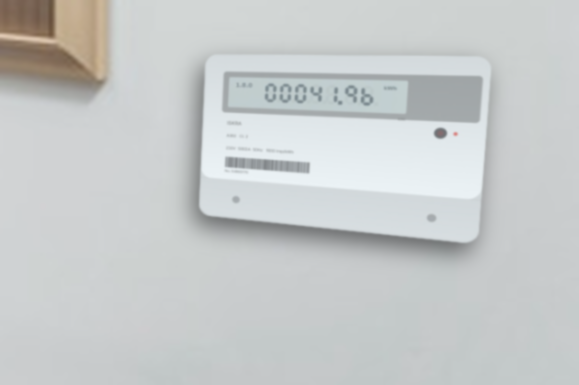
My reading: 41.96 (kWh)
